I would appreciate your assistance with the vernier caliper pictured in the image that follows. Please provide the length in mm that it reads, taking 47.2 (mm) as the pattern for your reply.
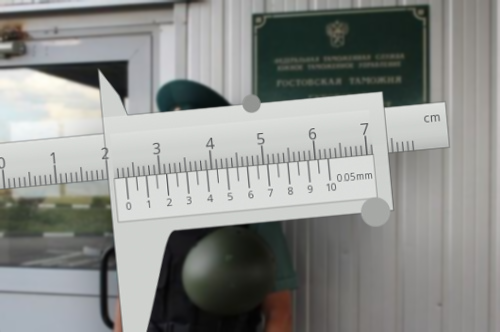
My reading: 23.5 (mm)
